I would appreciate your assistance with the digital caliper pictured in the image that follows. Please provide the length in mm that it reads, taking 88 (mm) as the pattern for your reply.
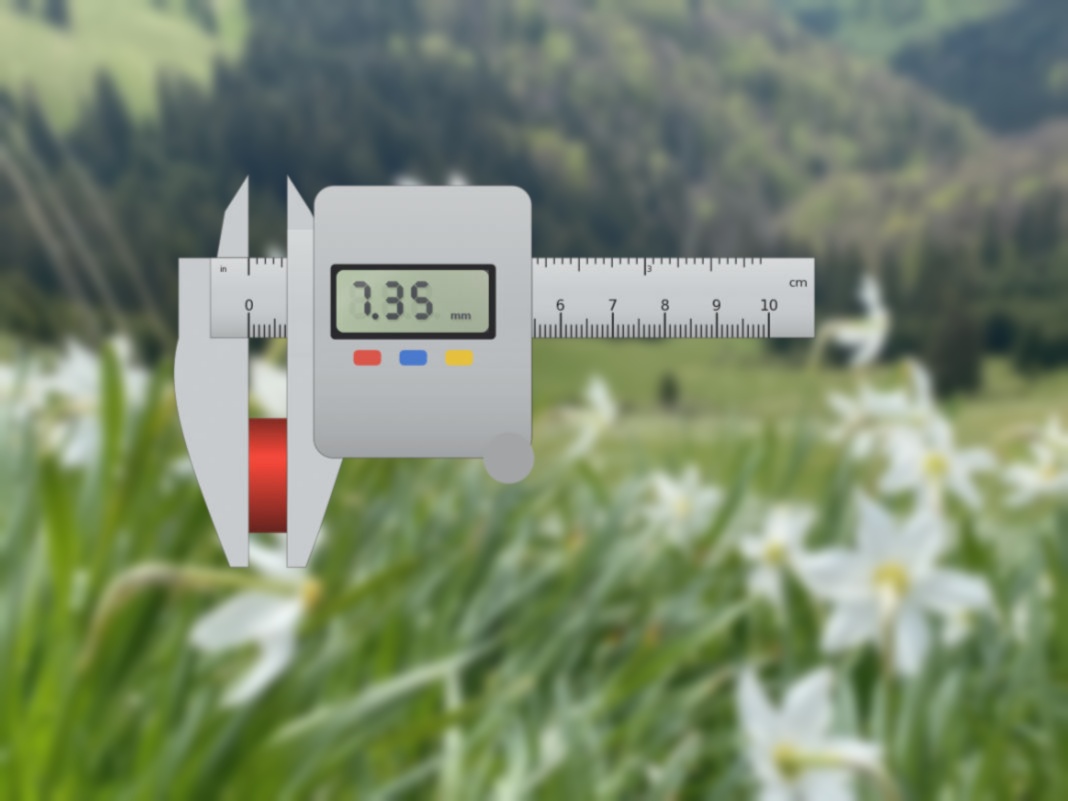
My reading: 7.35 (mm)
